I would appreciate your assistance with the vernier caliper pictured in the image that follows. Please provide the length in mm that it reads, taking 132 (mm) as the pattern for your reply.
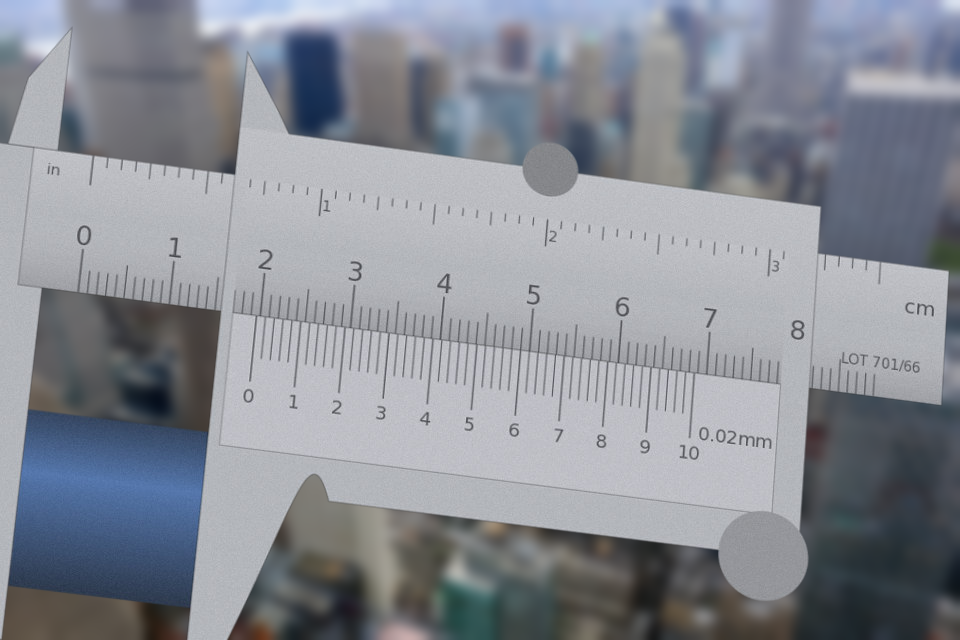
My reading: 19.6 (mm)
